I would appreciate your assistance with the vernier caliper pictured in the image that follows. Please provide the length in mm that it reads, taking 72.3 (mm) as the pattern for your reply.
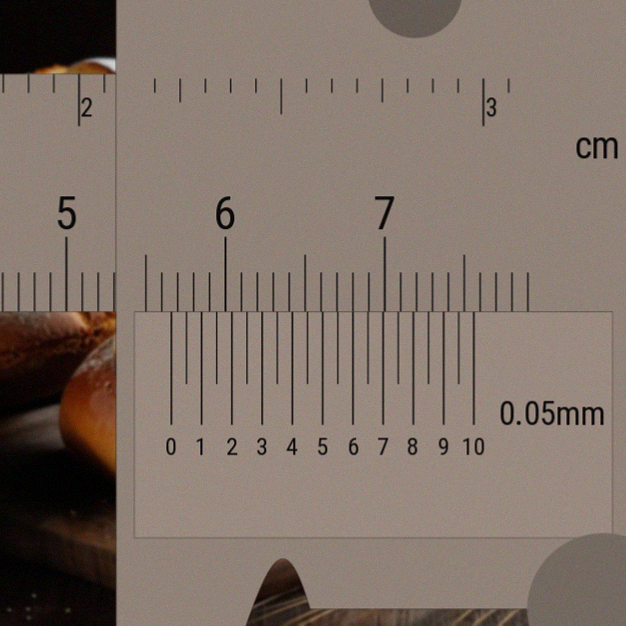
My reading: 56.6 (mm)
